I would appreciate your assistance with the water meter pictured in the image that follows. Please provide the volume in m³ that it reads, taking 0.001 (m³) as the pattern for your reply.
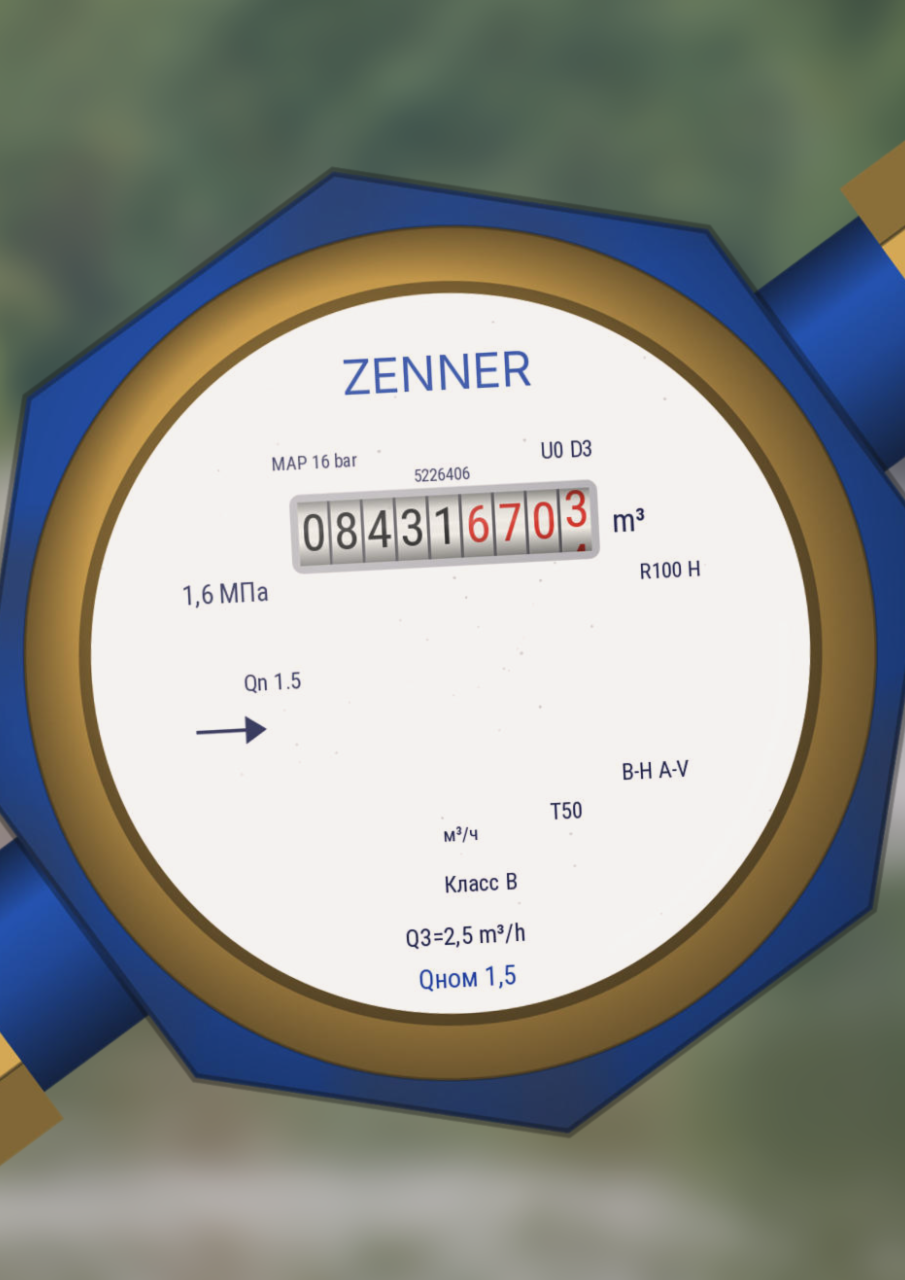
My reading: 8431.6703 (m³)
